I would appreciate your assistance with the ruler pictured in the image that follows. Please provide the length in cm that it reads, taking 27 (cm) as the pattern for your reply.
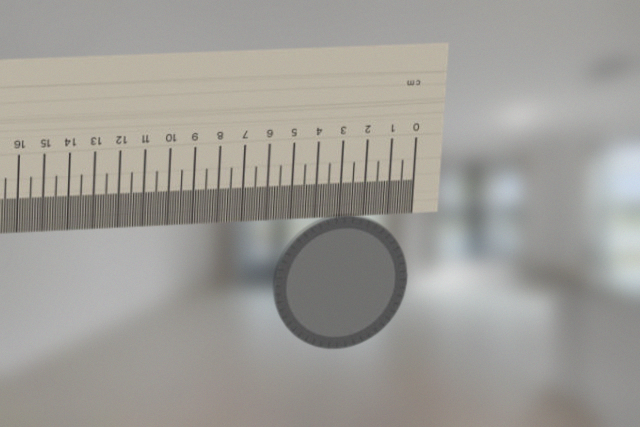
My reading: 5.5 (cm)
